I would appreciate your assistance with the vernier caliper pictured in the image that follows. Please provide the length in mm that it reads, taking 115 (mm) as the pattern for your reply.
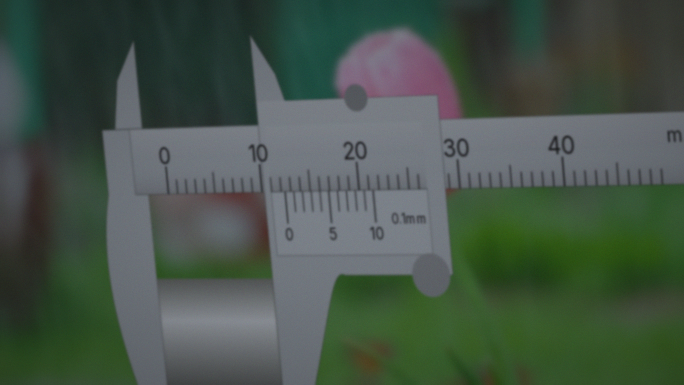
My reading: 12.4 (mm)
